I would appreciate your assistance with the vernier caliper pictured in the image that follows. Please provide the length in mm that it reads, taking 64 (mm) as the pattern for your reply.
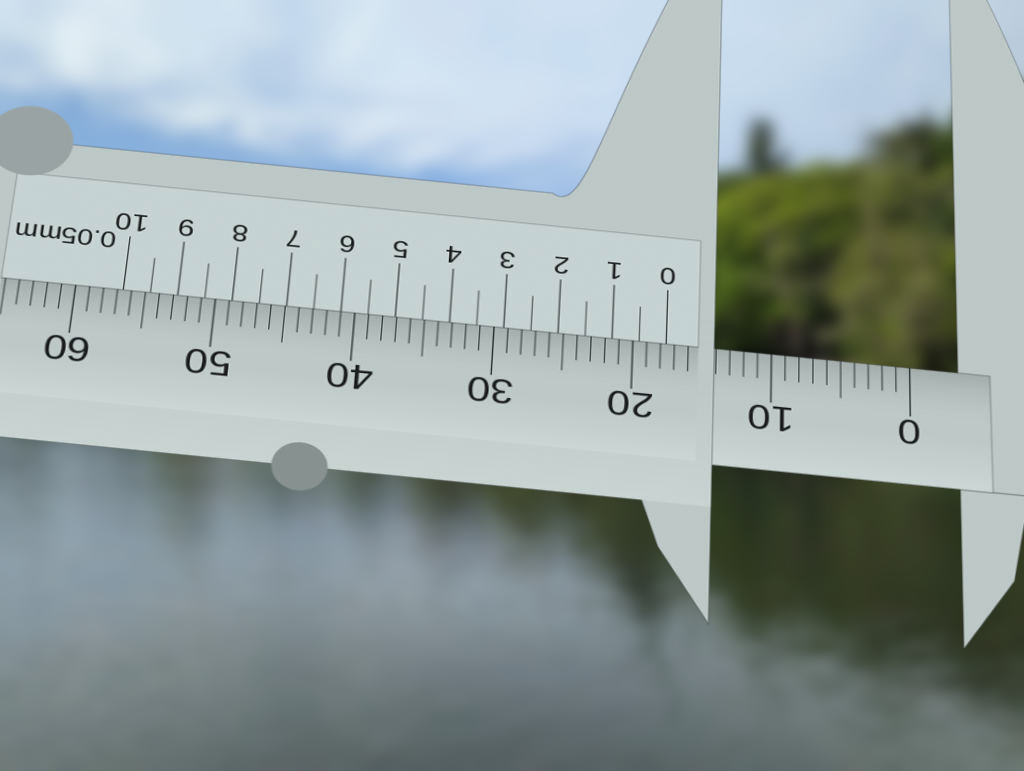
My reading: 17.6 (mm)
